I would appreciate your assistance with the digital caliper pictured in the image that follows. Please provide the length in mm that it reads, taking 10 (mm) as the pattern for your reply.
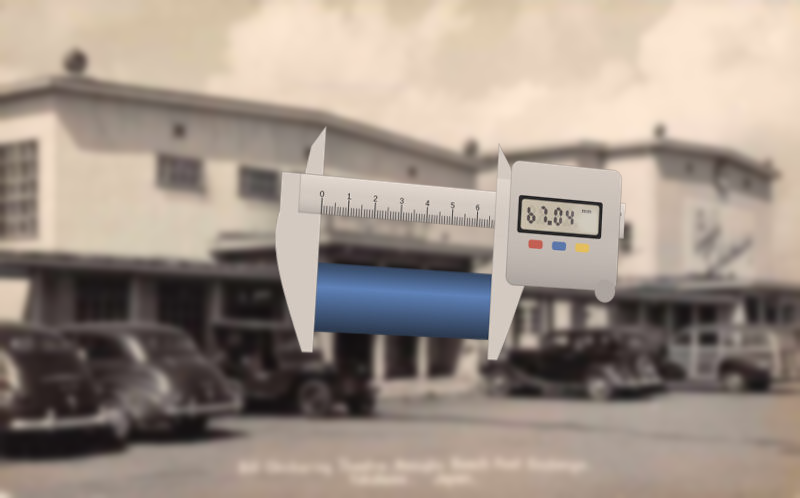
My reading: 67.04 (mm)
